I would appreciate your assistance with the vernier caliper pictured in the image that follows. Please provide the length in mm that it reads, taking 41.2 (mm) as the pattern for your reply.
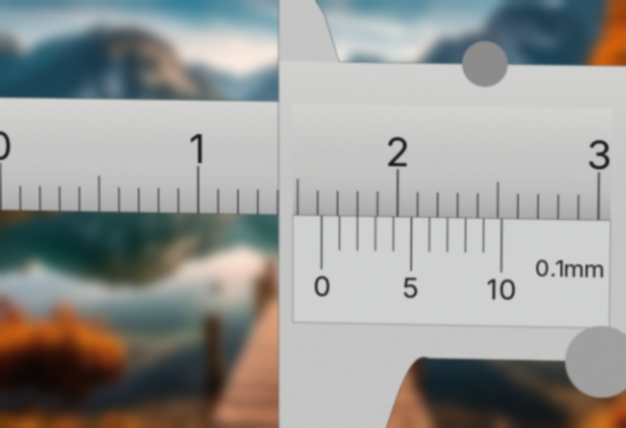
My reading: 16.2 (mm)
